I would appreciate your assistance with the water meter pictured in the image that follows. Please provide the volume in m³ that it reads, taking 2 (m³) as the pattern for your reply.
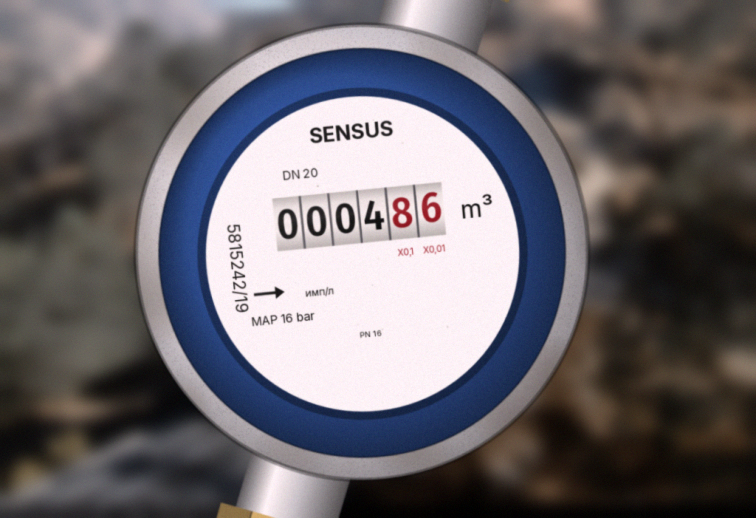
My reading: 4.86 (m³)
